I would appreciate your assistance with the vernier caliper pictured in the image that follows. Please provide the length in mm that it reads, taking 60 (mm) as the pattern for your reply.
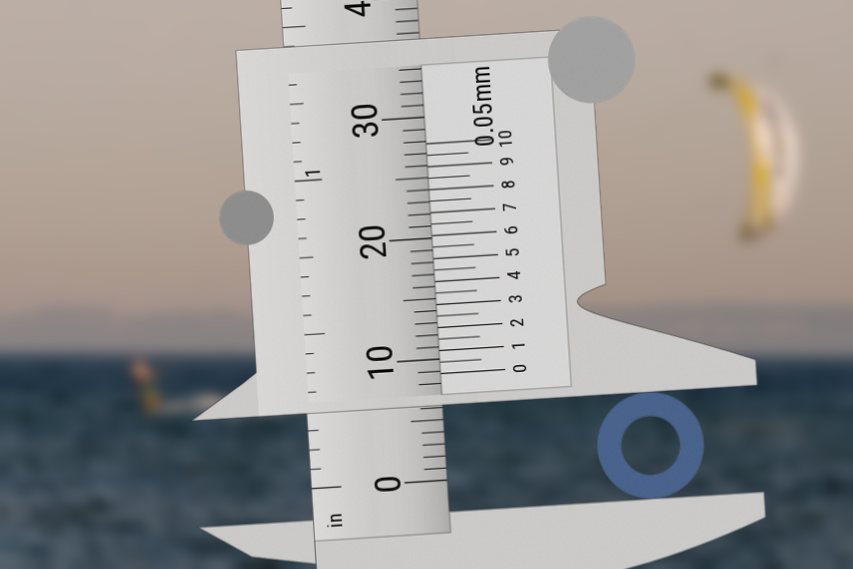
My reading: 8.8 (mm)
